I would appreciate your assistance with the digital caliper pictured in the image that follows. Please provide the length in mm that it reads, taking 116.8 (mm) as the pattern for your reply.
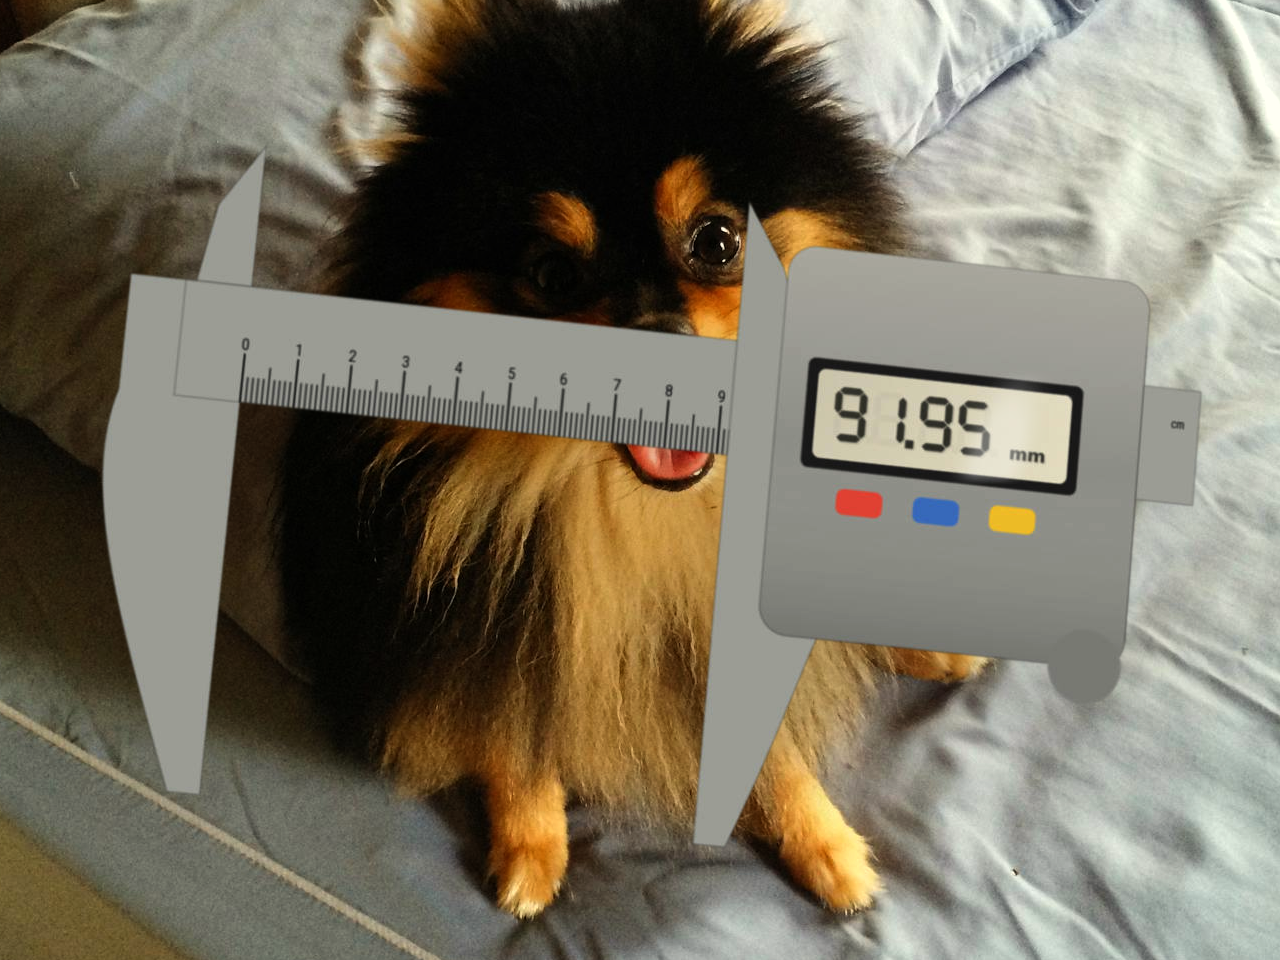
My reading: 91.95 (mm)
